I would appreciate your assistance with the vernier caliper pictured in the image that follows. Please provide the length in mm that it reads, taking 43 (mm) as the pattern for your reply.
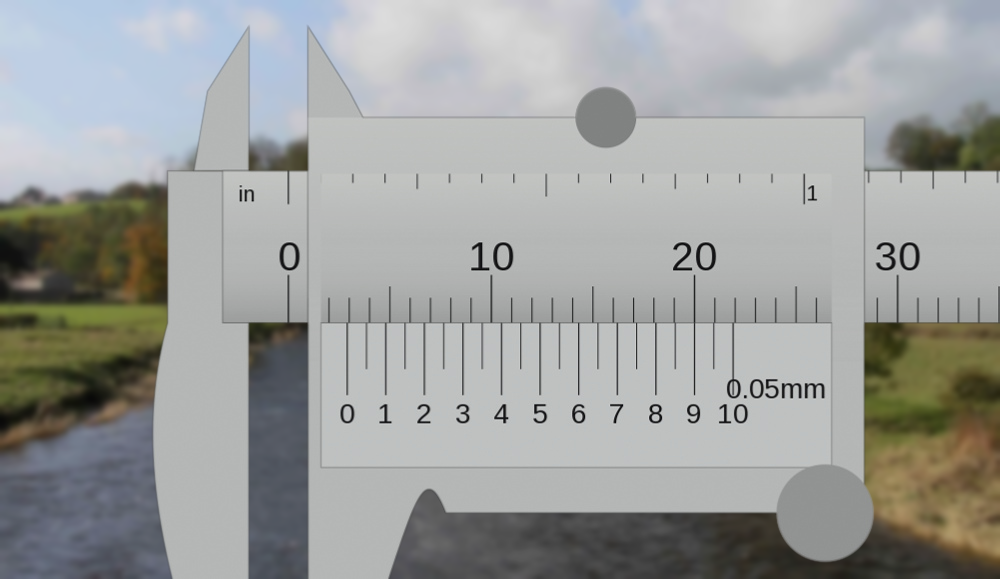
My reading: 2.9 (mm)
